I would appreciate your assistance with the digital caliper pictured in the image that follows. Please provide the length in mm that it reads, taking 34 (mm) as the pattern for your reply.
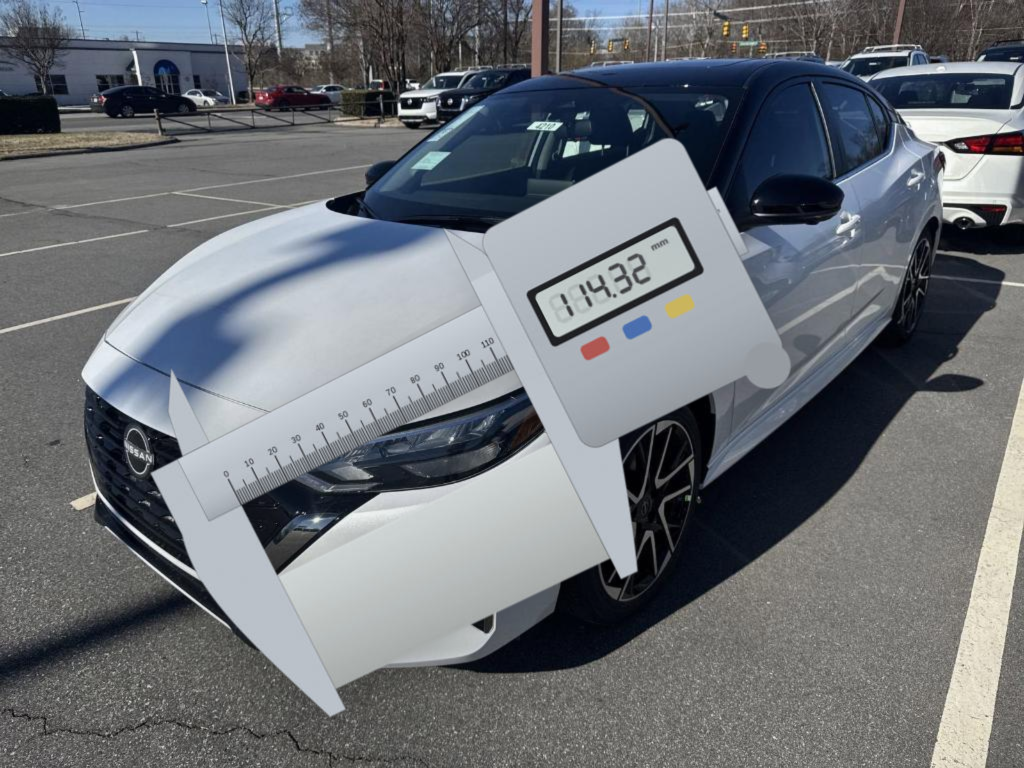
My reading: 114.32 (mm)
